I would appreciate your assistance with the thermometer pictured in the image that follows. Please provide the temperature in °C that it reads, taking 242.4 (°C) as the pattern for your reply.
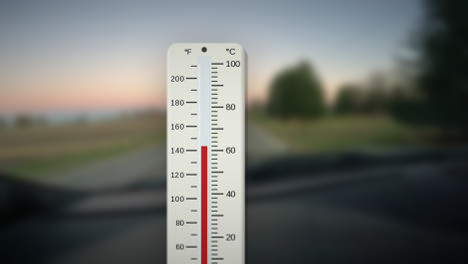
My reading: 62 (°C)
